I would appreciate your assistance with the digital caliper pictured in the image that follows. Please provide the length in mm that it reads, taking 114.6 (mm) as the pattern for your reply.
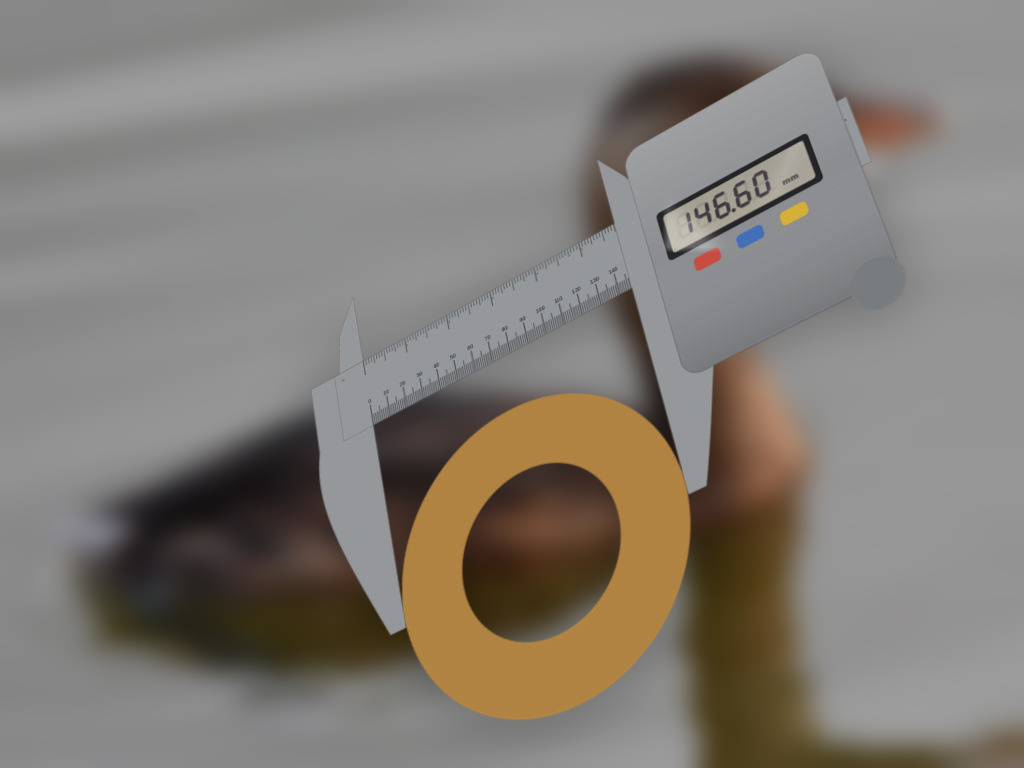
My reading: 146.60 (mm)
